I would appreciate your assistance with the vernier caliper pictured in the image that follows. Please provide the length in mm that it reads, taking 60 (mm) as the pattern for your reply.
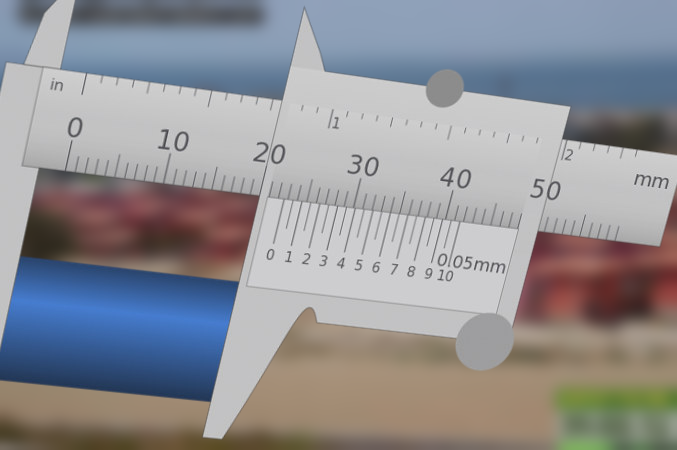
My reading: 22.6 (mm)
